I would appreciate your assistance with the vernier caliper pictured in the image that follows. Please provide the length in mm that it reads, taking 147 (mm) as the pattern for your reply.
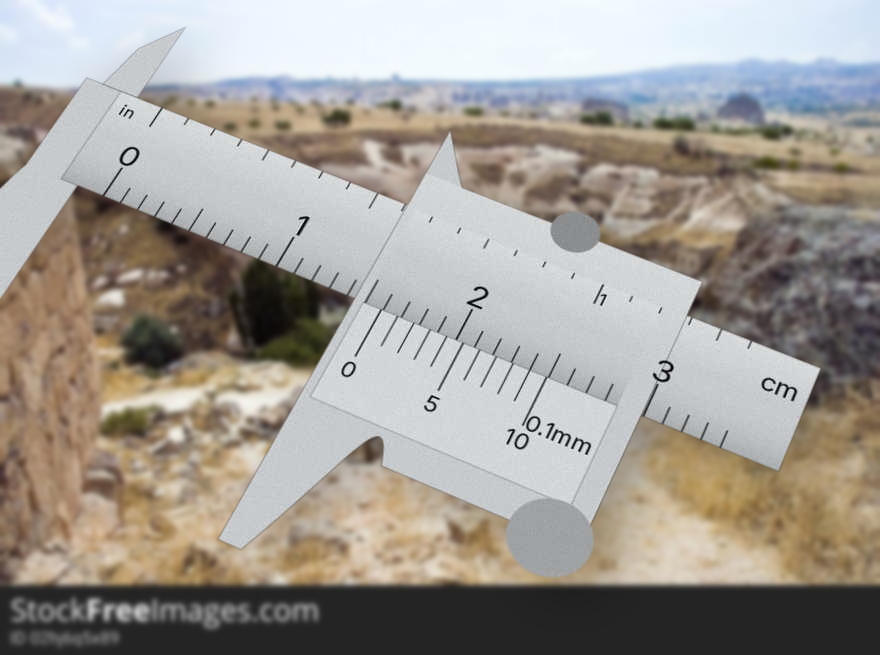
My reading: 15.9 (mm)
